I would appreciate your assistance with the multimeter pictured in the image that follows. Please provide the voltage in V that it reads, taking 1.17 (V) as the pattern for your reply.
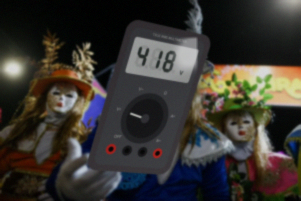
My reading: 418 (V)
